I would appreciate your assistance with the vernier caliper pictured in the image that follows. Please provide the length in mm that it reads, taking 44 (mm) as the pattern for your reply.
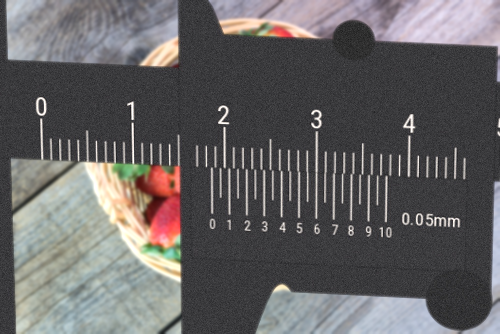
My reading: 18.6 (mm)
